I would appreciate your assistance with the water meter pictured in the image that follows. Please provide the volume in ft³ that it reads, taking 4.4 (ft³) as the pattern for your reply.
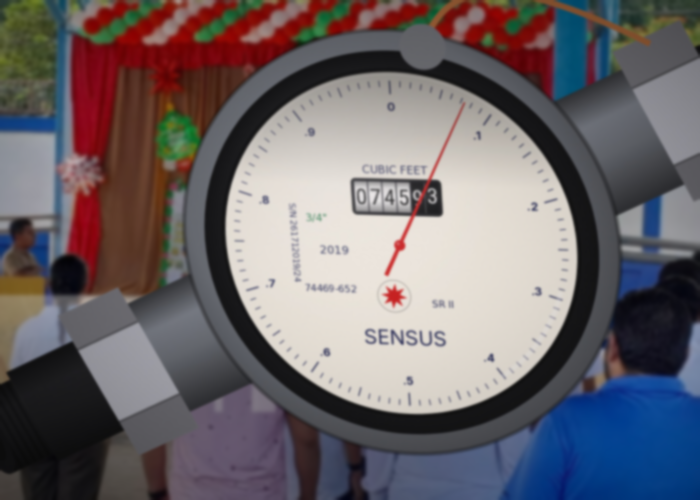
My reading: 74593.07 (ft³)
